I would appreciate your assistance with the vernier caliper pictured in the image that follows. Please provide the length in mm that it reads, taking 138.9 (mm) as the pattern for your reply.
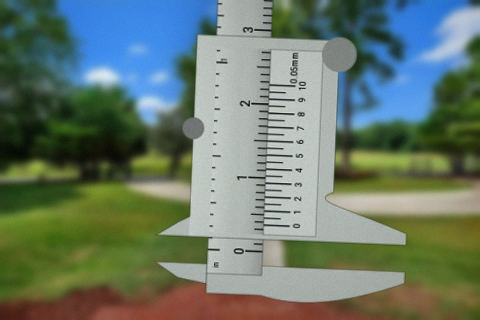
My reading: 3.6 (mm)
